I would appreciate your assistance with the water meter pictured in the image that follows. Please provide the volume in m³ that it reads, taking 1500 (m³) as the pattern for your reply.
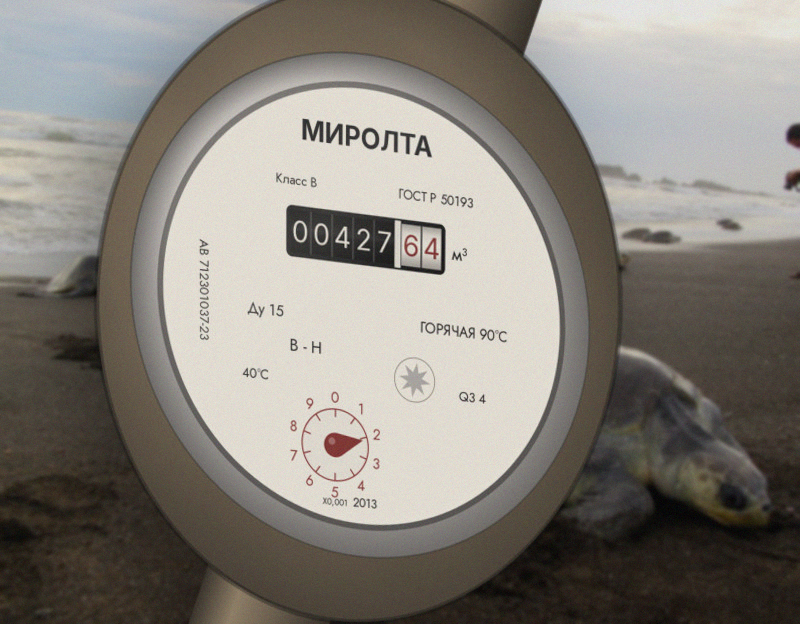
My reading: 427.642 (m³)
